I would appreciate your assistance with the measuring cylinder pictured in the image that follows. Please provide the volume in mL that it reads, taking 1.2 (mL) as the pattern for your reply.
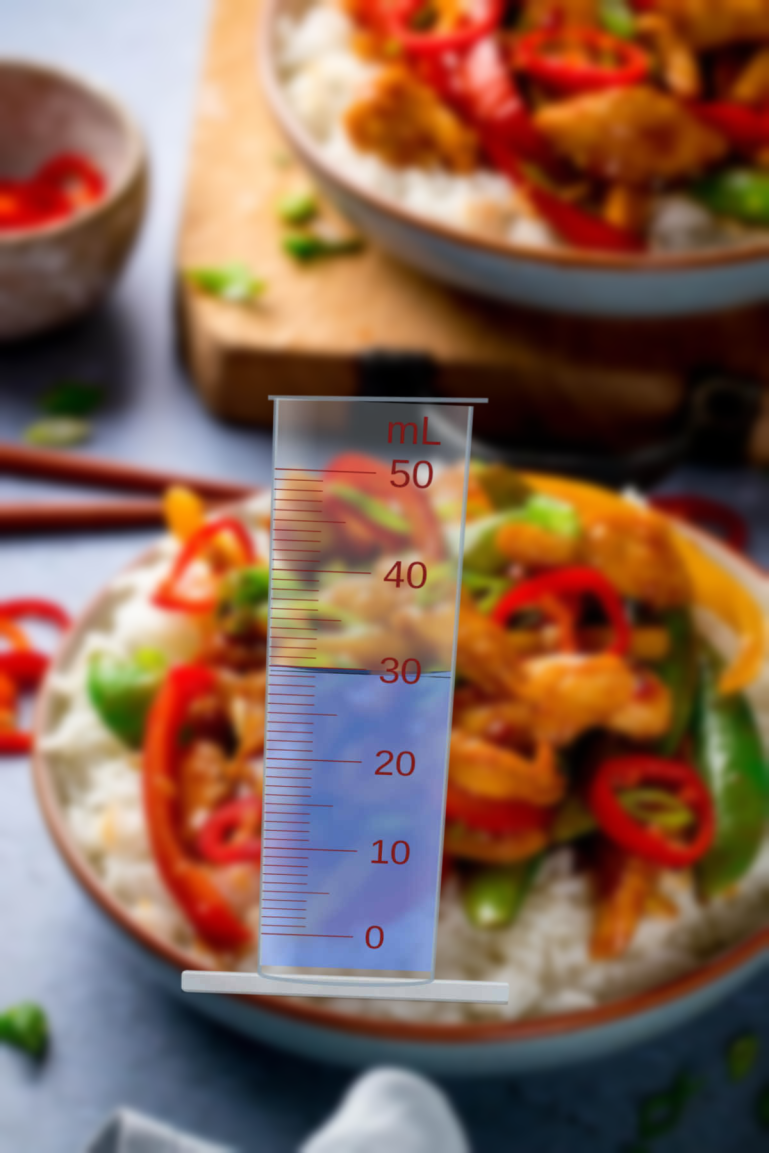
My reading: 29.5 (mL)
